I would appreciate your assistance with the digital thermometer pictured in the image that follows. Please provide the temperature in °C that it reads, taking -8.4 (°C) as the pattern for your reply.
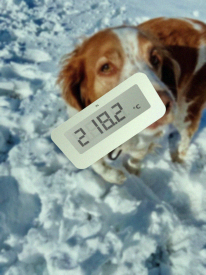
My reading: 218.2 (°C)
